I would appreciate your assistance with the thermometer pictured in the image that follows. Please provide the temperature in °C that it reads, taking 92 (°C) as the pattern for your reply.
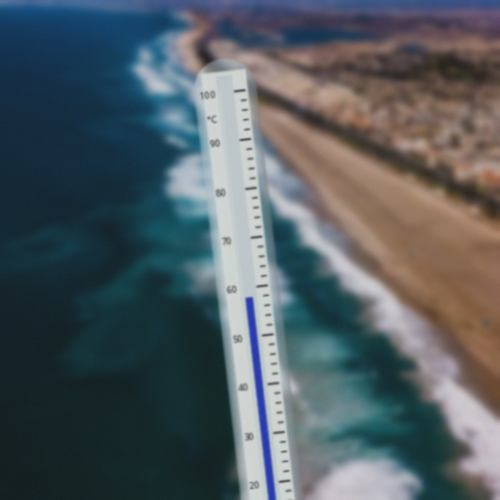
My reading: 58 (°C)
